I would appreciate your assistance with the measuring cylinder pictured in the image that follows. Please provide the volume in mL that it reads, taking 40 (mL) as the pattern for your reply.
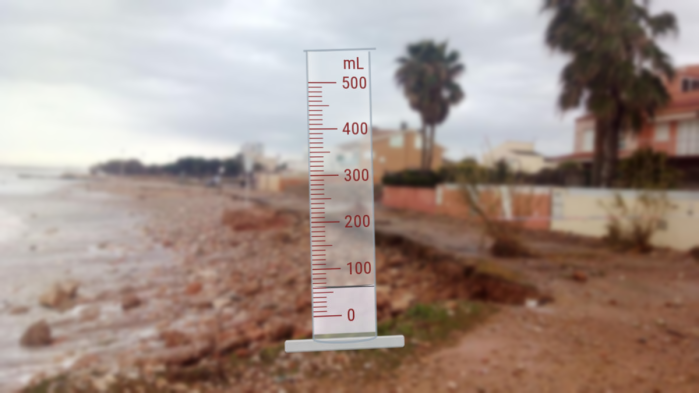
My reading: 60 (mL)
